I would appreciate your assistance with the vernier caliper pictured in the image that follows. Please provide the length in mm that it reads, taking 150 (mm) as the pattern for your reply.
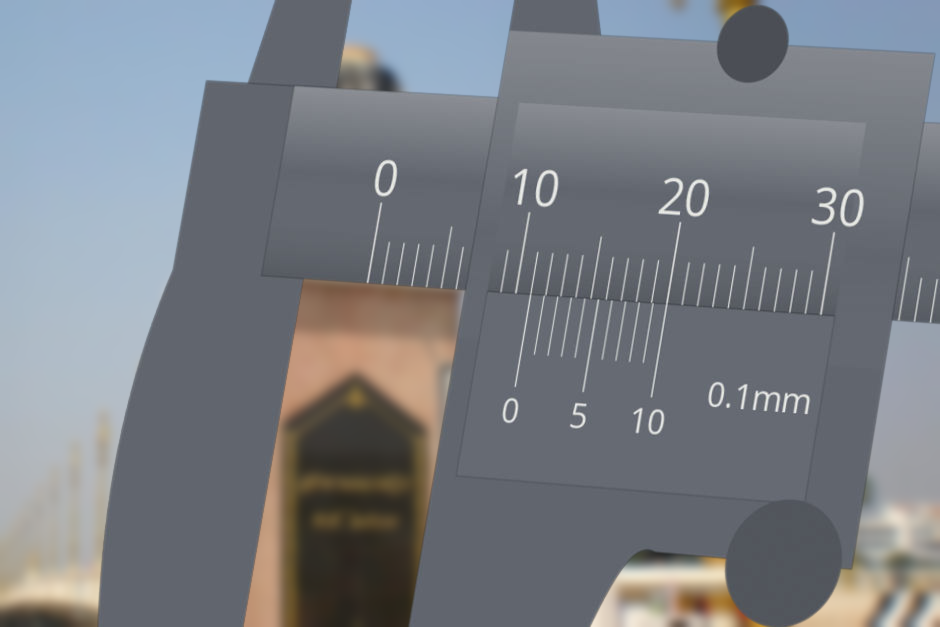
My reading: 11.0 (mm)
